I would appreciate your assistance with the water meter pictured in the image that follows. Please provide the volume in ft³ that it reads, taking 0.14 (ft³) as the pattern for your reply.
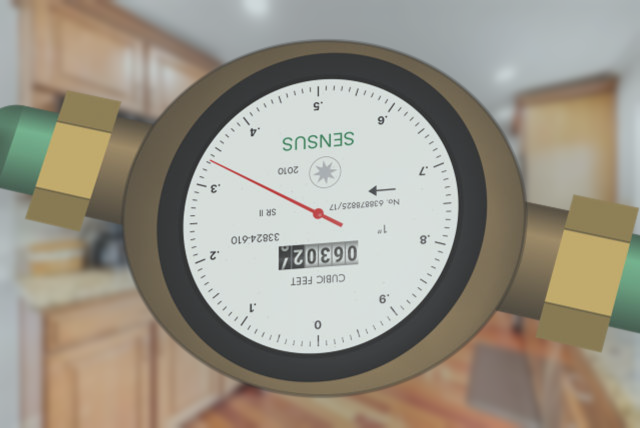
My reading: 63027.33 (ft³)
